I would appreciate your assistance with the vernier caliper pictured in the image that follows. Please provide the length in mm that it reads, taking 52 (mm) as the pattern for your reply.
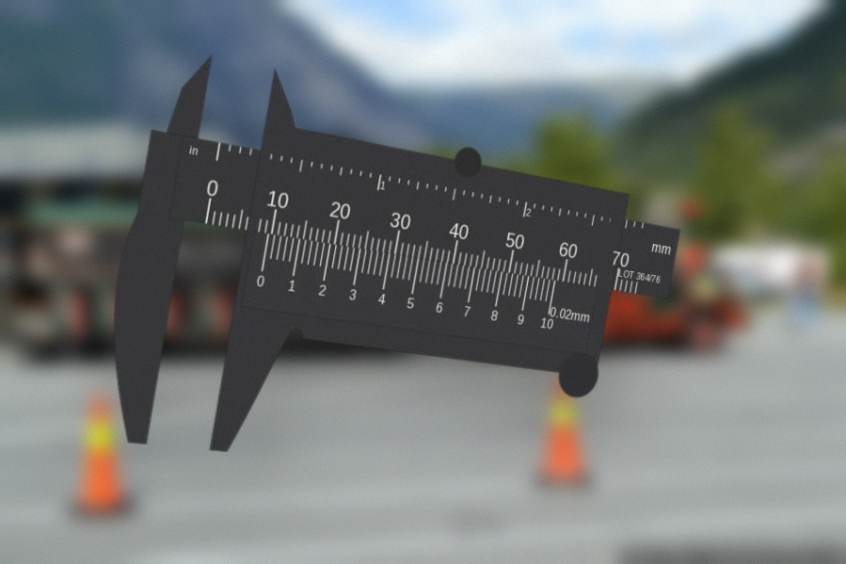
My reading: 9.5 (mm)
